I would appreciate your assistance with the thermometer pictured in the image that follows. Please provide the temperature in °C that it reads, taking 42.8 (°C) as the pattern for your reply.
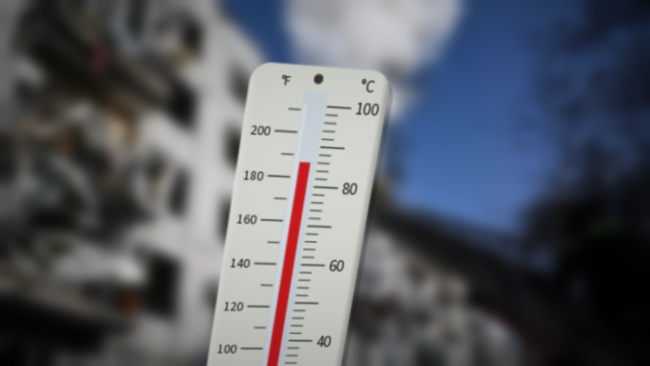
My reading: 86 (°C)
